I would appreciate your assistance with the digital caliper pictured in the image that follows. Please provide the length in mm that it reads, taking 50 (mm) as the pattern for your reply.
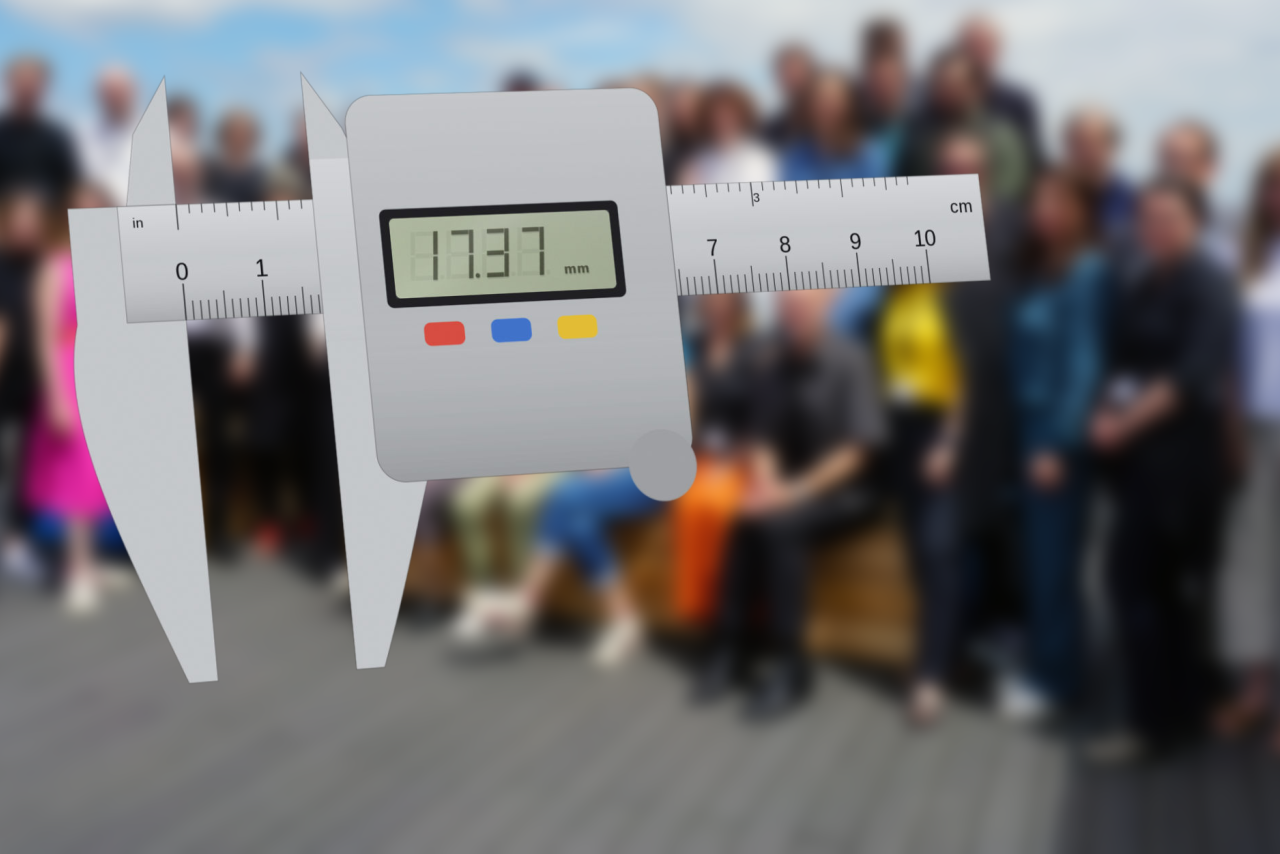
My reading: 17.37 (mm)
